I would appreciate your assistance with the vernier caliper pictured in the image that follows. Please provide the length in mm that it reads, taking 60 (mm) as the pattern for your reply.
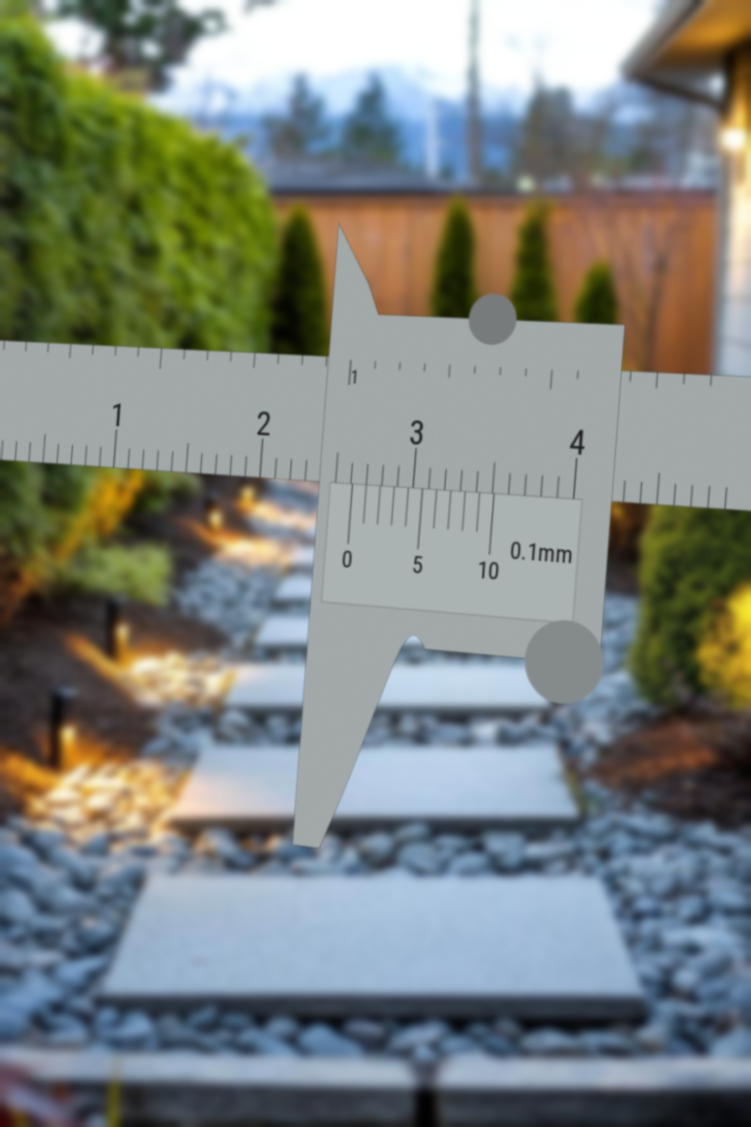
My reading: 26.1 (mm)
